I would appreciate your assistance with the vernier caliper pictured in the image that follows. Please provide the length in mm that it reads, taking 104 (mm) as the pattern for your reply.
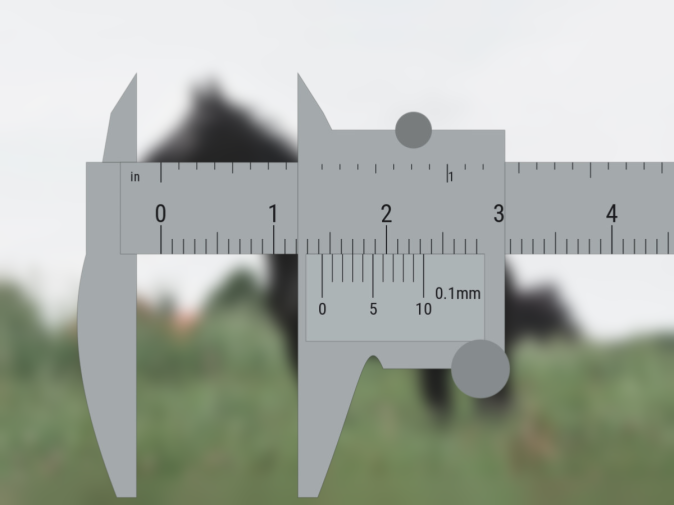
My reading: 14.3 (mm)
